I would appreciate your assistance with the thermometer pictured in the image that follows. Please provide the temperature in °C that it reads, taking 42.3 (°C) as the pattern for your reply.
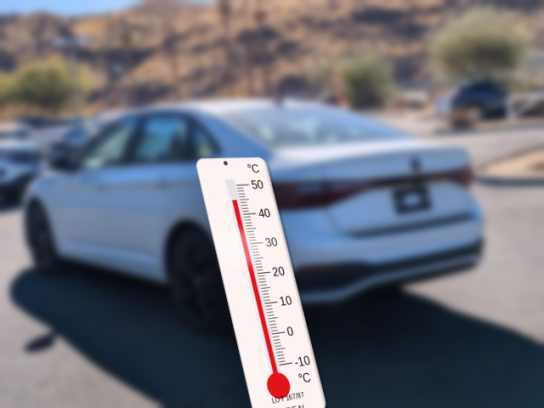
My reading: 45 (°C)
